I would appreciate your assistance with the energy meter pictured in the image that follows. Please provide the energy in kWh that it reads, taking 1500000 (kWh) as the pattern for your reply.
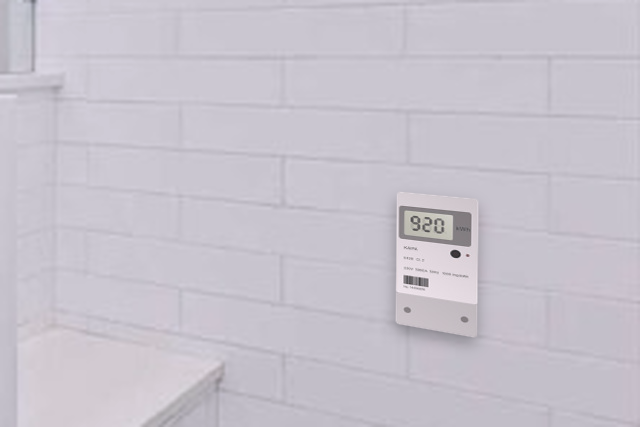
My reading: 920 (kWh)
